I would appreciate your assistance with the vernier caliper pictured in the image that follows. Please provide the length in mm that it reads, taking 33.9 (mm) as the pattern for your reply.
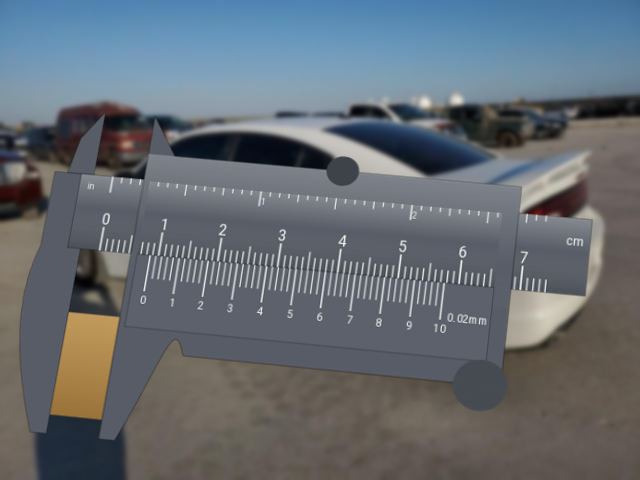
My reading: 8.6 (mm)
